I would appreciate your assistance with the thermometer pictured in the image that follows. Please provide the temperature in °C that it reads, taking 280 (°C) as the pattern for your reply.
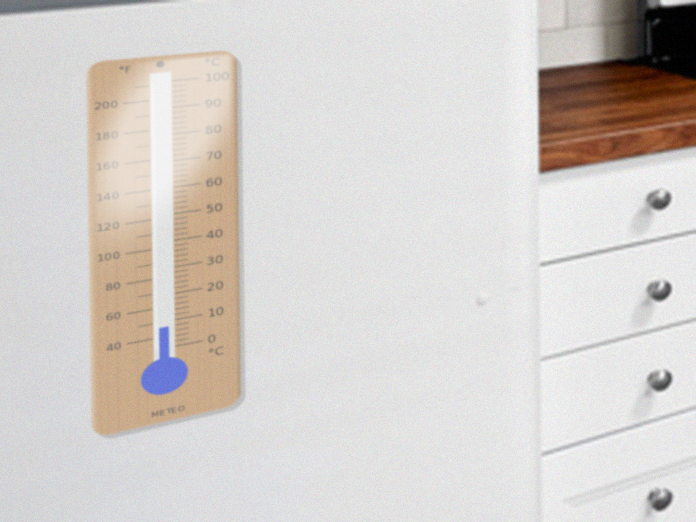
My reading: 8 (°C)
